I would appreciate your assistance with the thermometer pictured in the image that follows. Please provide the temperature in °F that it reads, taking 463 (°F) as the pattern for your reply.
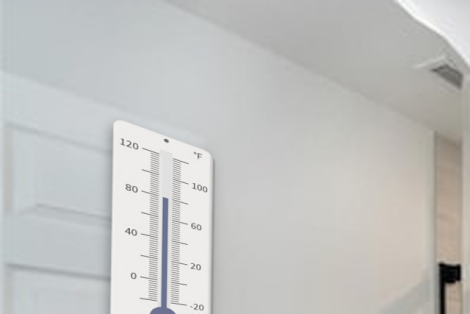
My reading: 80 (°F)
